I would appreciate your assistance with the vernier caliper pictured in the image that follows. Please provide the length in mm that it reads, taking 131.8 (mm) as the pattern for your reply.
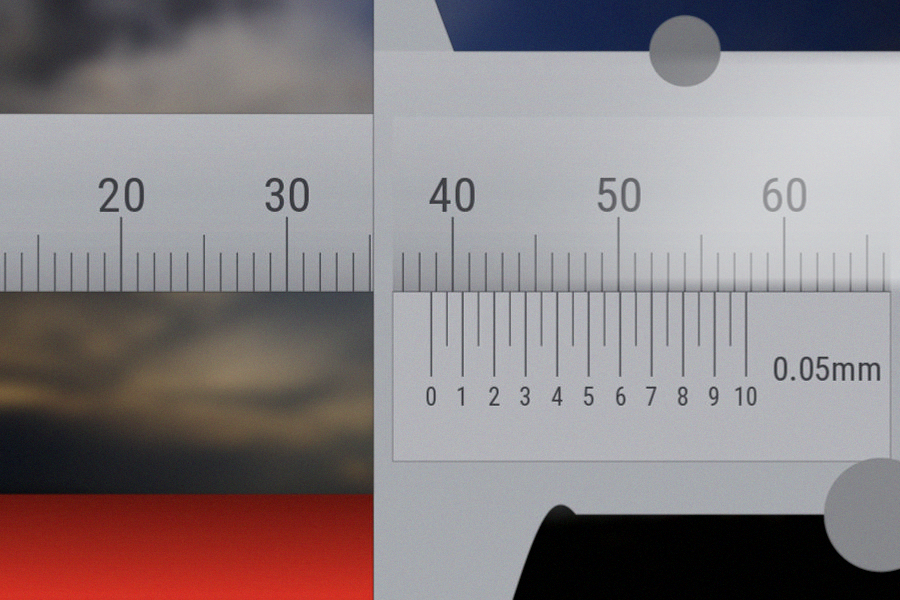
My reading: 38.7 (mm)
